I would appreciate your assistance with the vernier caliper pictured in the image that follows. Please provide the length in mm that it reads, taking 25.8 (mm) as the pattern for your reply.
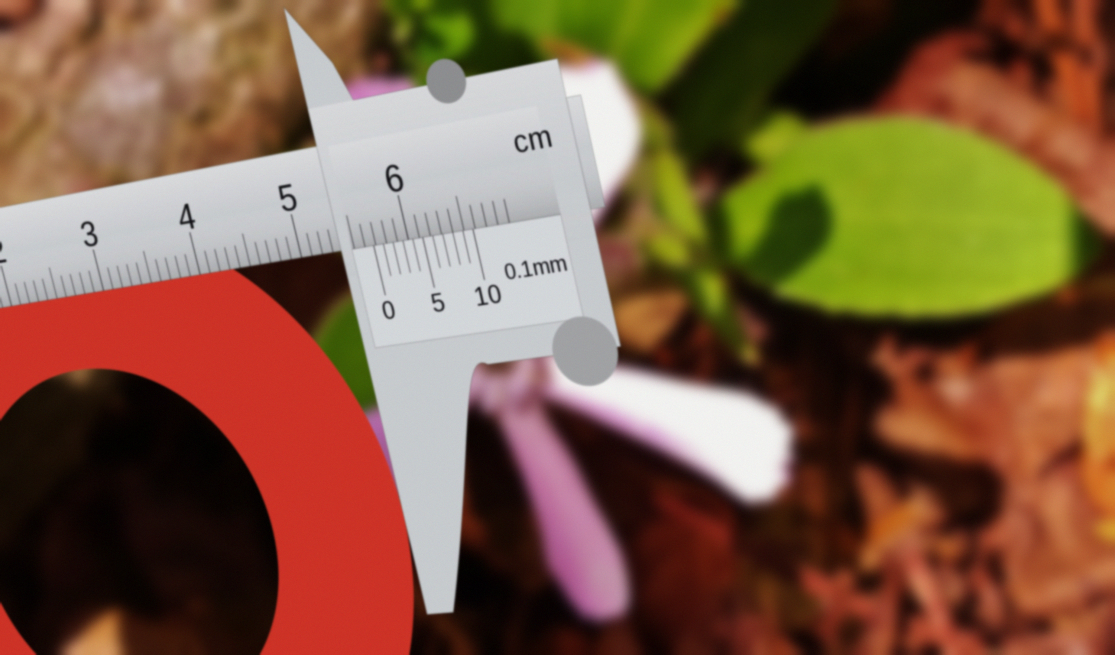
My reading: 56.8 (mm)
